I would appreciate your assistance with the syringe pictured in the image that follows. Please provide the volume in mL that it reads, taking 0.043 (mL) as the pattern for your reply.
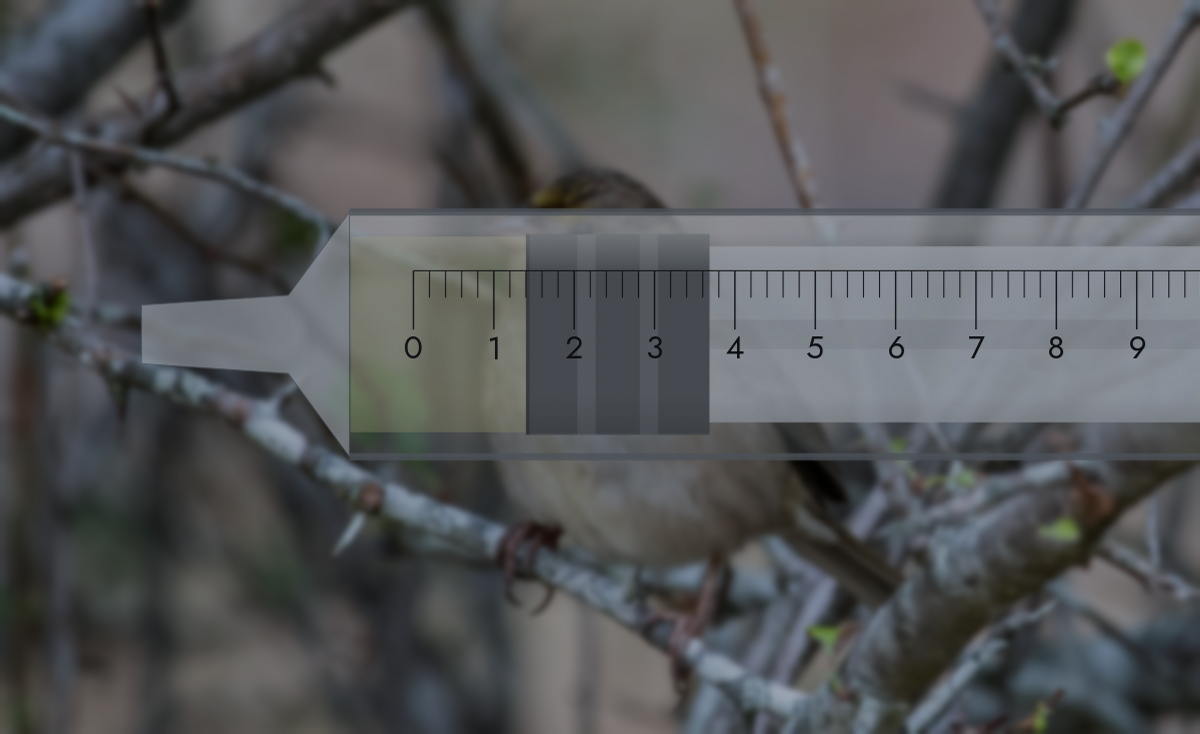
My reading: 1.4 (mL)
